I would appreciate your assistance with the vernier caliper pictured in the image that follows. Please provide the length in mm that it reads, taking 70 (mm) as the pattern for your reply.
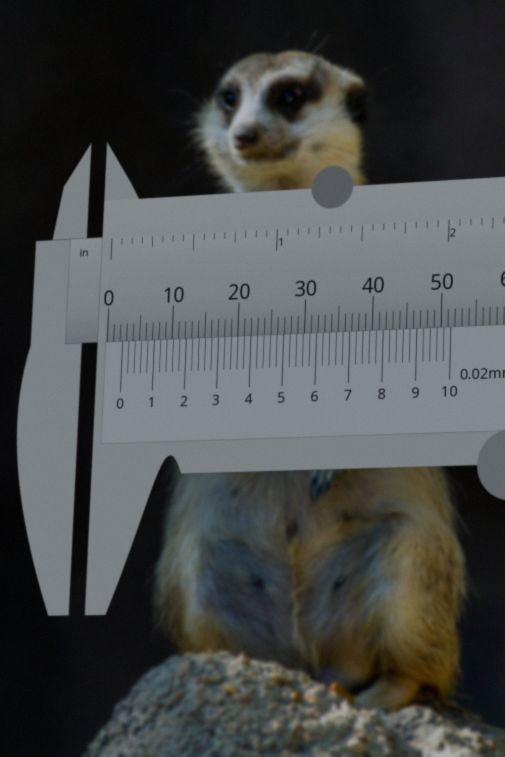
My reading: 2.4 (mm)
